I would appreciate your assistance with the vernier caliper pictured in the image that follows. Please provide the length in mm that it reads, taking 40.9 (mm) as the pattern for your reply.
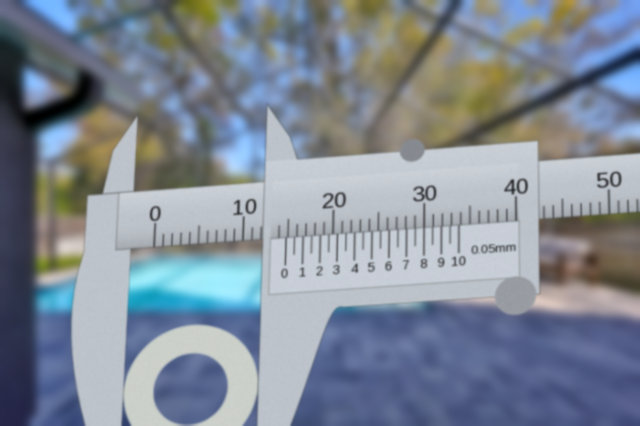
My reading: 14.8 (mm)
